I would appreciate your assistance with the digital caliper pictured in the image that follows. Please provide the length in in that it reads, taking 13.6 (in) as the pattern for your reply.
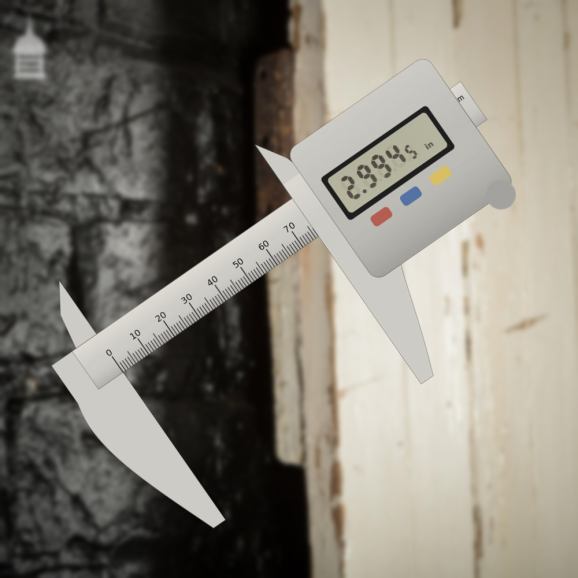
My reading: 2.9945 (in)
